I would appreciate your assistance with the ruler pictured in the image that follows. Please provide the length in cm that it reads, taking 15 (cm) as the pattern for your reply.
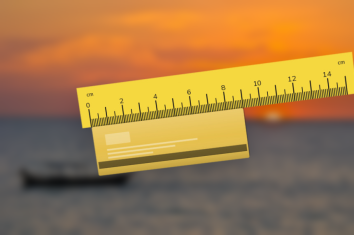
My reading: 9 (cm)
